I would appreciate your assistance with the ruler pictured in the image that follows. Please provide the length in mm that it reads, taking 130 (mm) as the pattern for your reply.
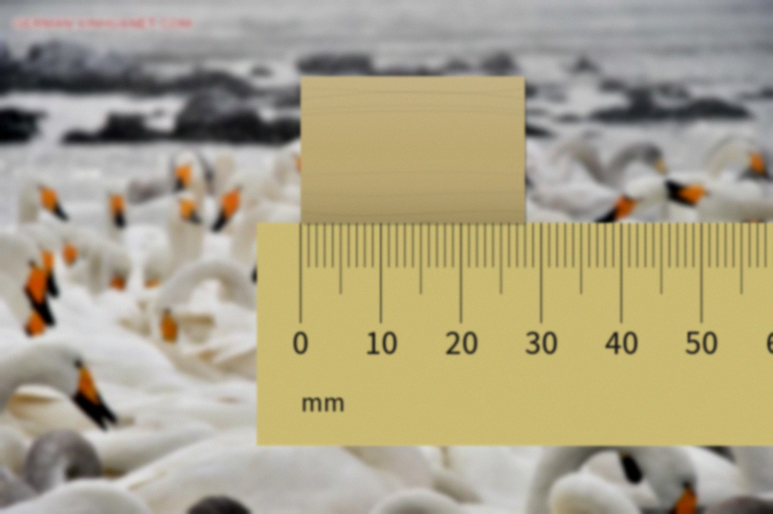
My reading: 28 (mm)
